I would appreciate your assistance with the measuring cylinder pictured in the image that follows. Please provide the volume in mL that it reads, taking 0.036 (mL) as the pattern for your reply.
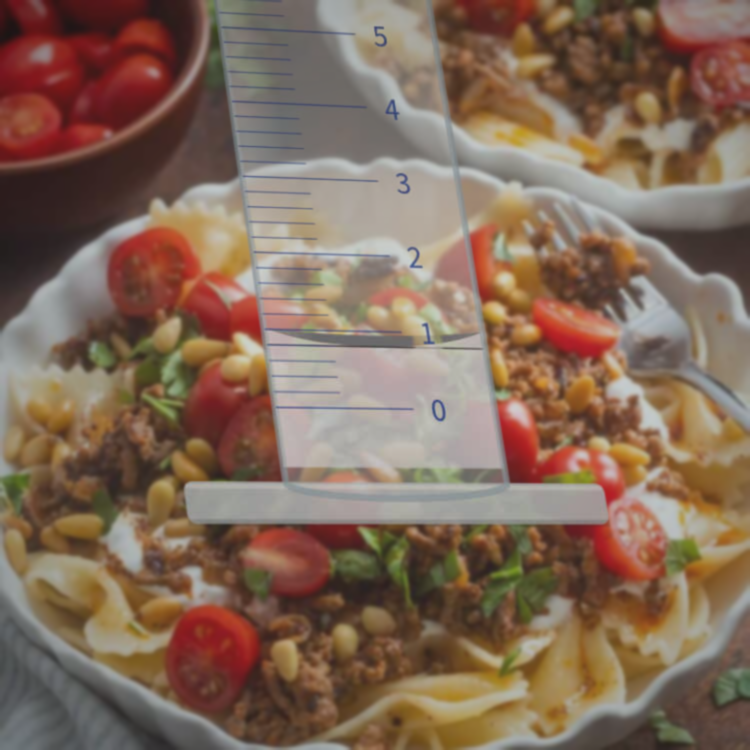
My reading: 0.8 (mL)
